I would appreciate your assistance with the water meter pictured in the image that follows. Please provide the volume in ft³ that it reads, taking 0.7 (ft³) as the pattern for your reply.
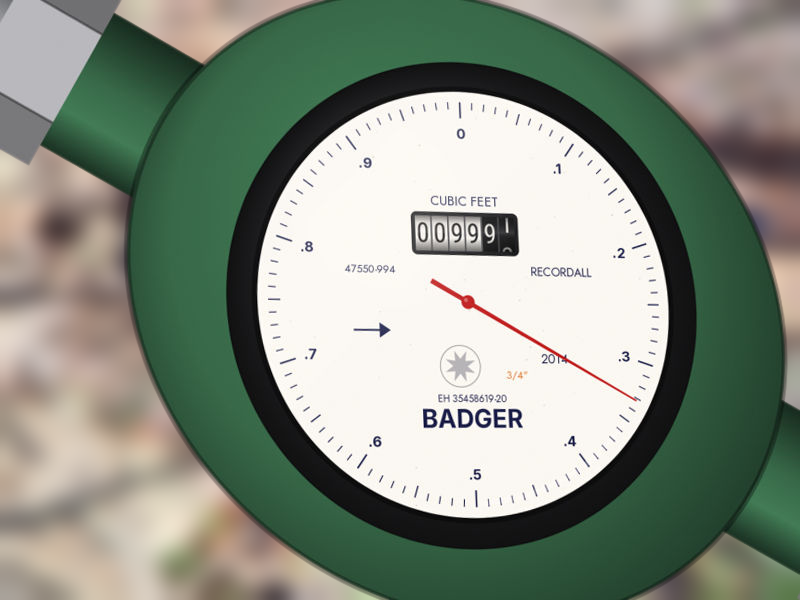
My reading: 9991.33 (ft³)
